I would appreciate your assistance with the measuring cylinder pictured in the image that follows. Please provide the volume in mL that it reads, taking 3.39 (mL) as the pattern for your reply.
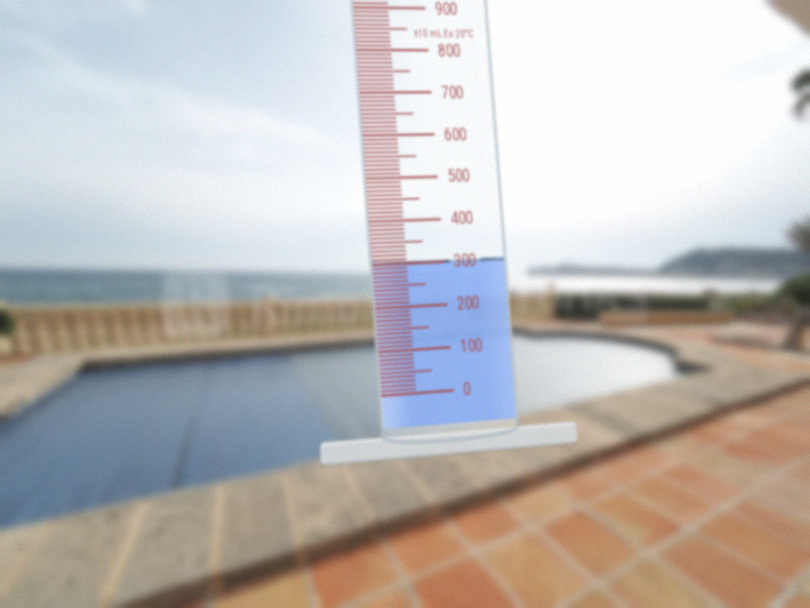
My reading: 300 (mL)
